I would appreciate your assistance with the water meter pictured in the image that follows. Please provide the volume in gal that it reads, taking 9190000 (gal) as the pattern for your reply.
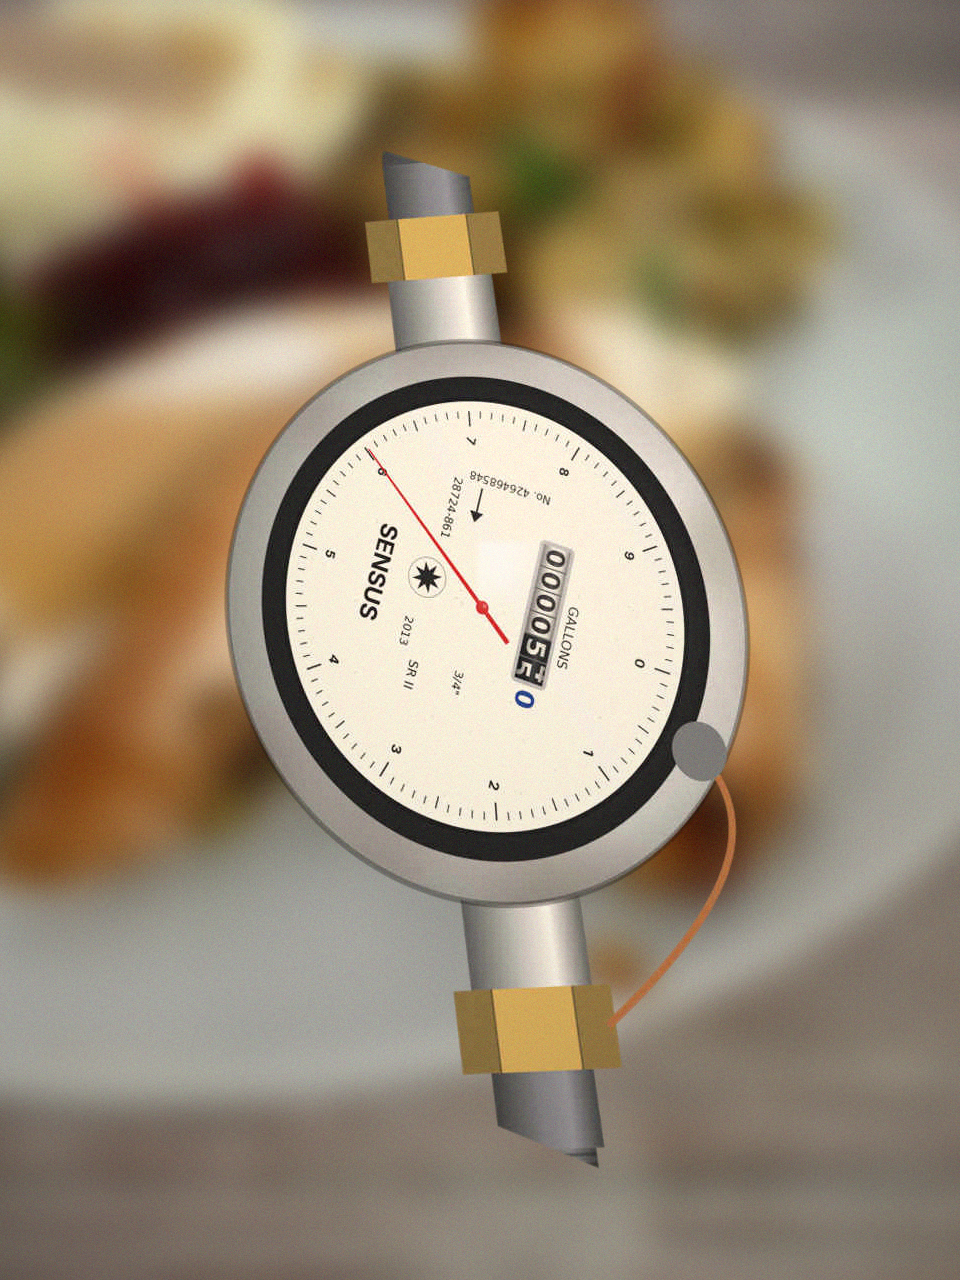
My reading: 546.0 (gal)
